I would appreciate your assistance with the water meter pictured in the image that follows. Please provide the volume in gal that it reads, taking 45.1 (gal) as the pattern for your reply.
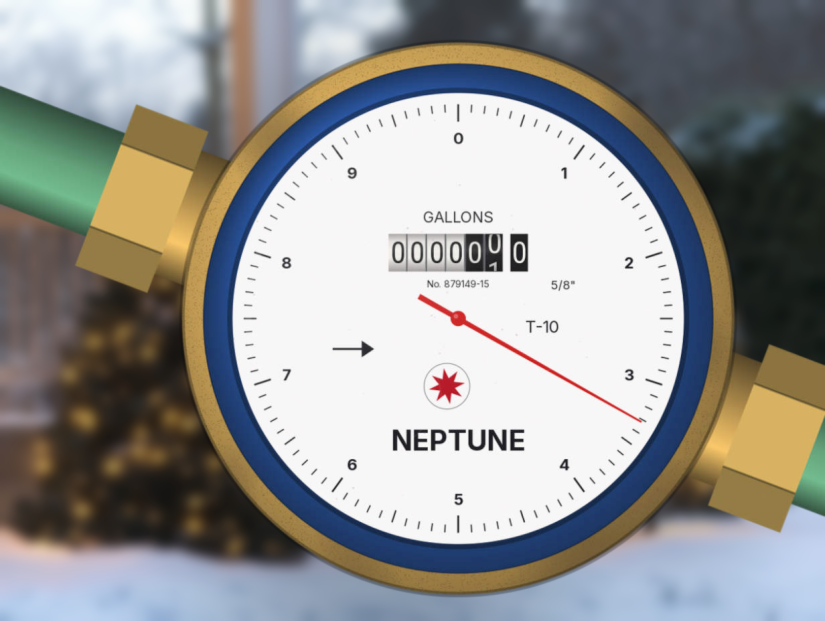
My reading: 3.3 (gal)
